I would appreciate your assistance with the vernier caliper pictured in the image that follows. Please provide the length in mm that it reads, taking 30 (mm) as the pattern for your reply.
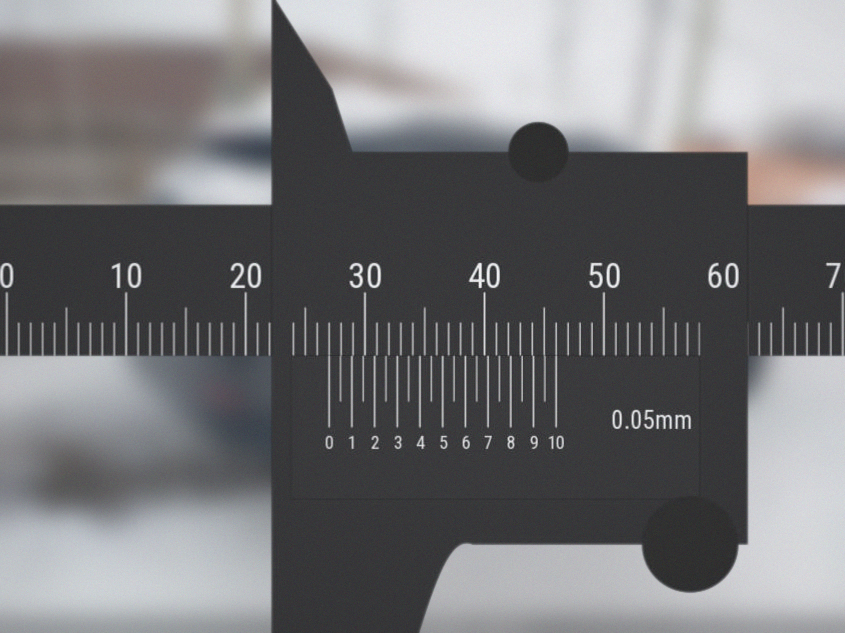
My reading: 27.0 (mm)
